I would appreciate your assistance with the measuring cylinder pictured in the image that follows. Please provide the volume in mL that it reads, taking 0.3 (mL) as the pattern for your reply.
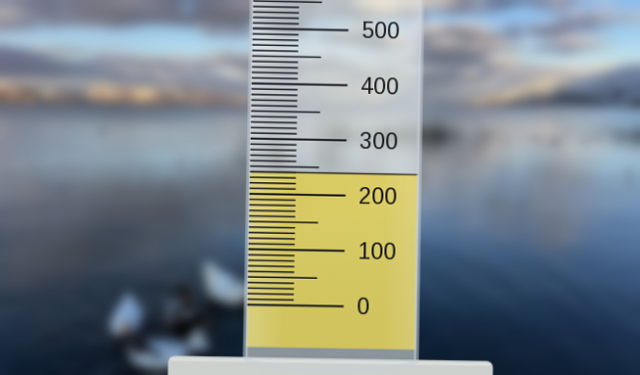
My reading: 240 (mL)
